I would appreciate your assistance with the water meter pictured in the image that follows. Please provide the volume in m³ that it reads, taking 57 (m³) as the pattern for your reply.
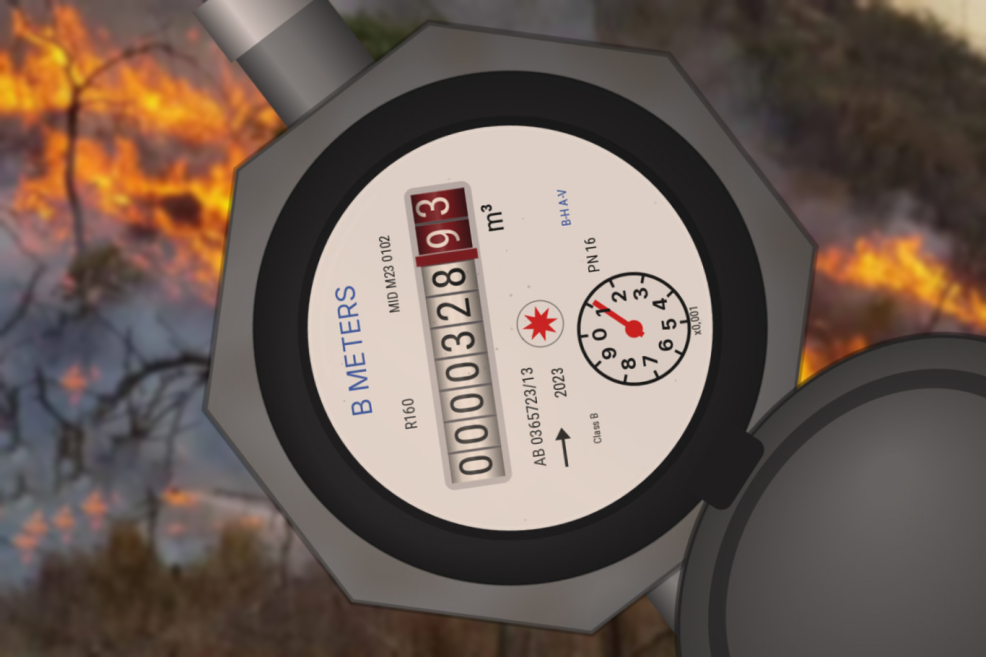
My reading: 328.931 (m³)
